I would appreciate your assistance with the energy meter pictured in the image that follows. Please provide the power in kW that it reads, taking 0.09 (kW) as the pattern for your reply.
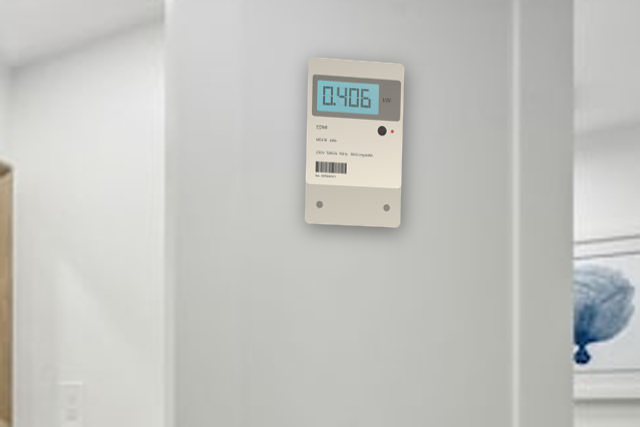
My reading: 0.406 (kW)
